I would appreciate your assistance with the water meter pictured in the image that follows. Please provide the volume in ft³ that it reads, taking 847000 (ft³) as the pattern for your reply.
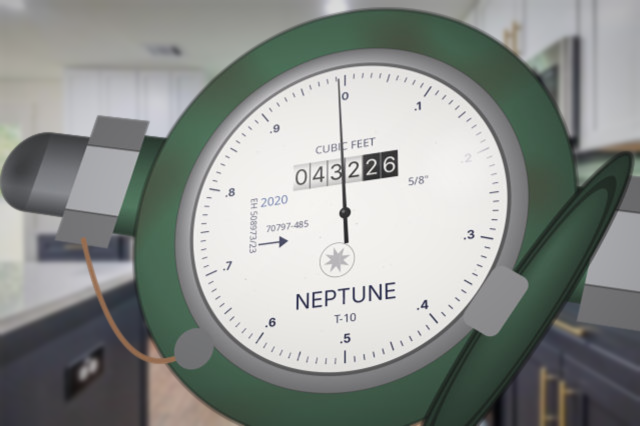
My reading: 43225.99 (ft³)
